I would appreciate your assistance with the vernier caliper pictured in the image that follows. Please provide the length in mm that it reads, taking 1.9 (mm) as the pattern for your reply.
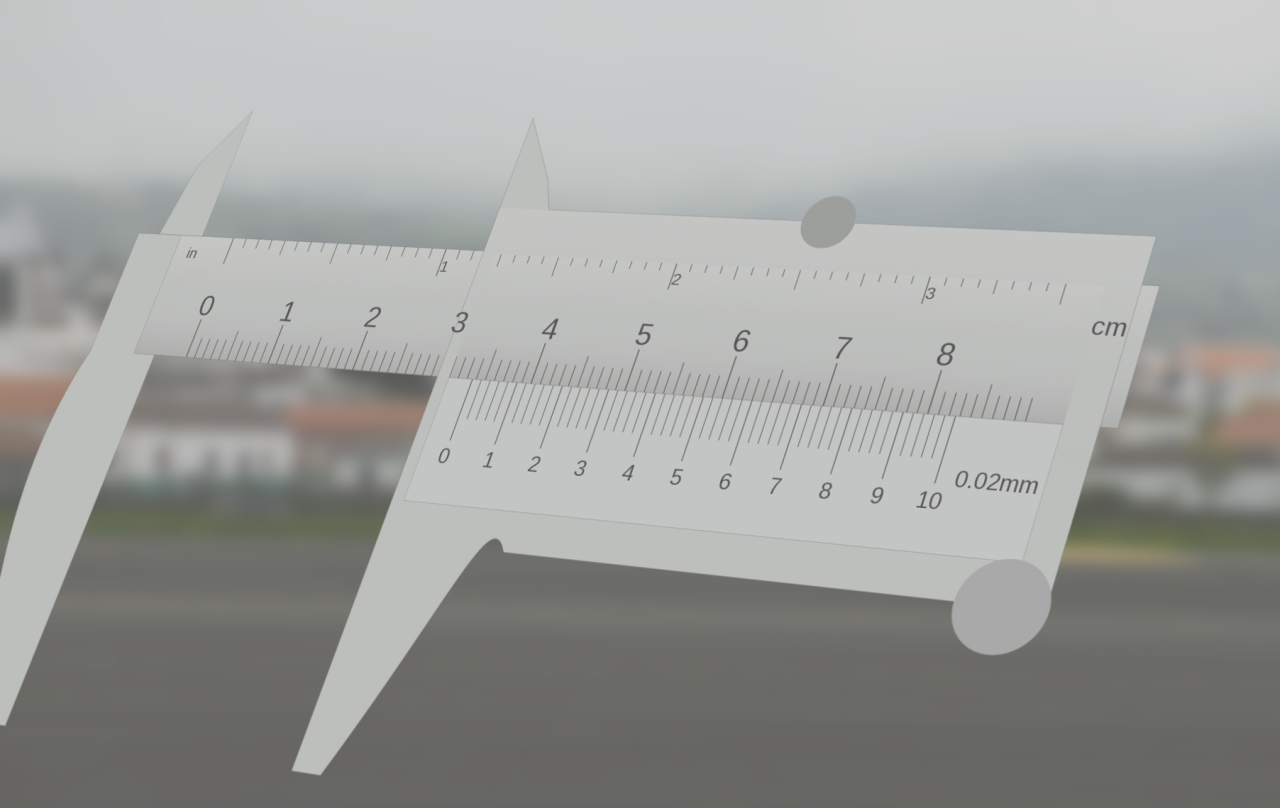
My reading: 33.6 (mm)
